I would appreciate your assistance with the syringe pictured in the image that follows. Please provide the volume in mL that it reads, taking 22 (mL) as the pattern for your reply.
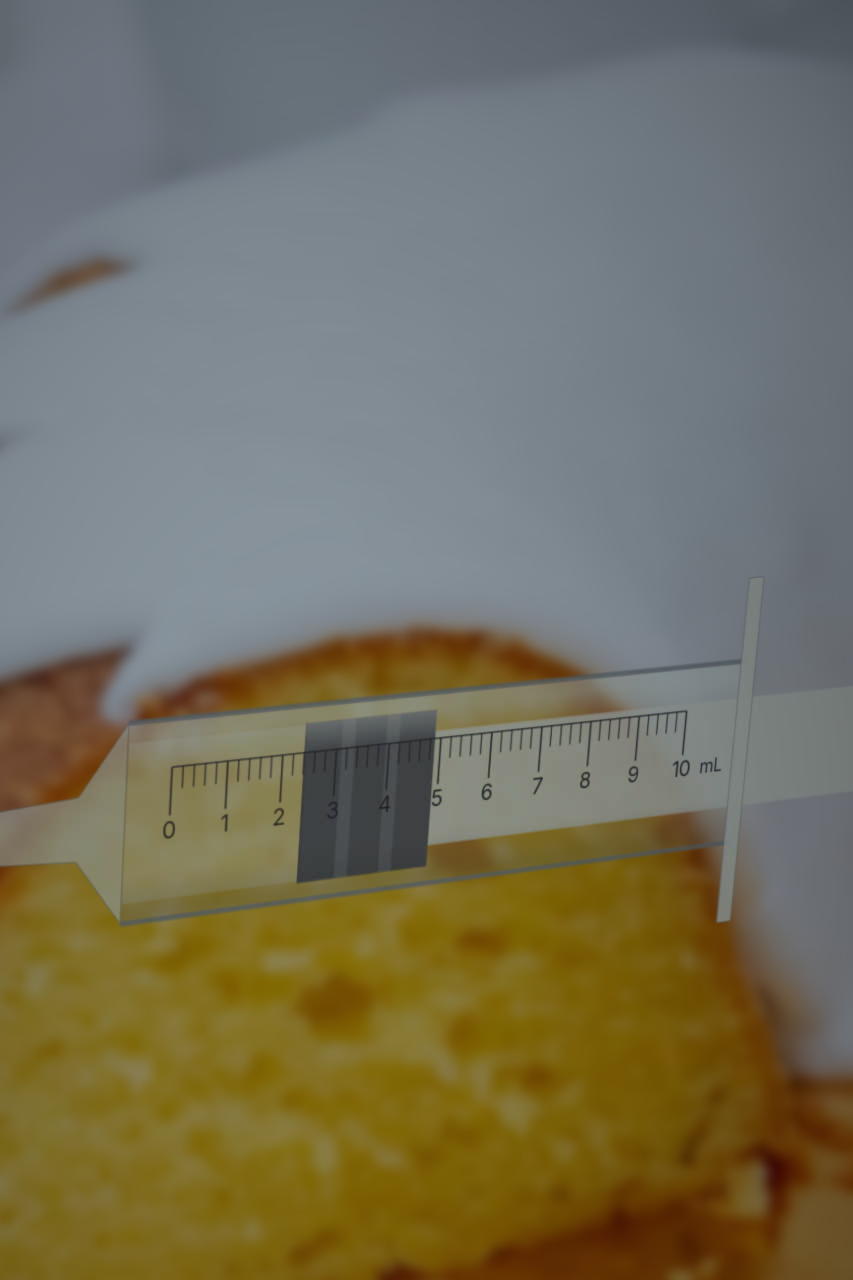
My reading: 2.4 (mL)
